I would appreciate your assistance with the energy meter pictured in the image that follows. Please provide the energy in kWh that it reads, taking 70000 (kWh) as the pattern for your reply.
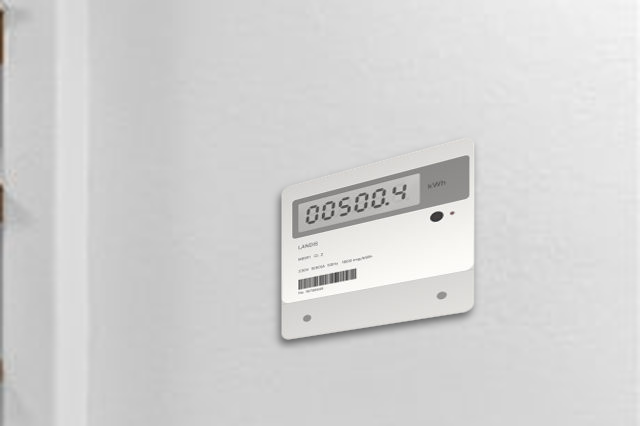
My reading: 500.4 (kWh)
